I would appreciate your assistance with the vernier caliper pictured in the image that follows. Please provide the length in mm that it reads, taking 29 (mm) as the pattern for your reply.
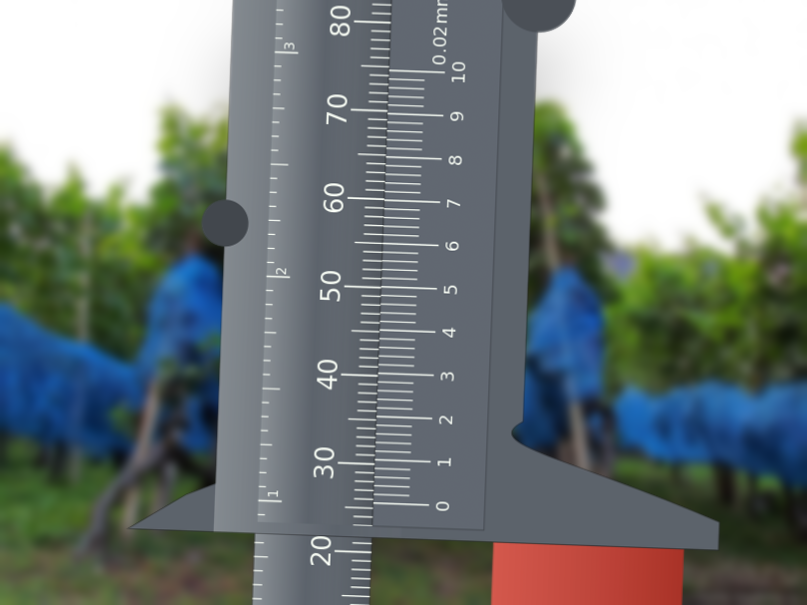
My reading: 25.6 (mm)
